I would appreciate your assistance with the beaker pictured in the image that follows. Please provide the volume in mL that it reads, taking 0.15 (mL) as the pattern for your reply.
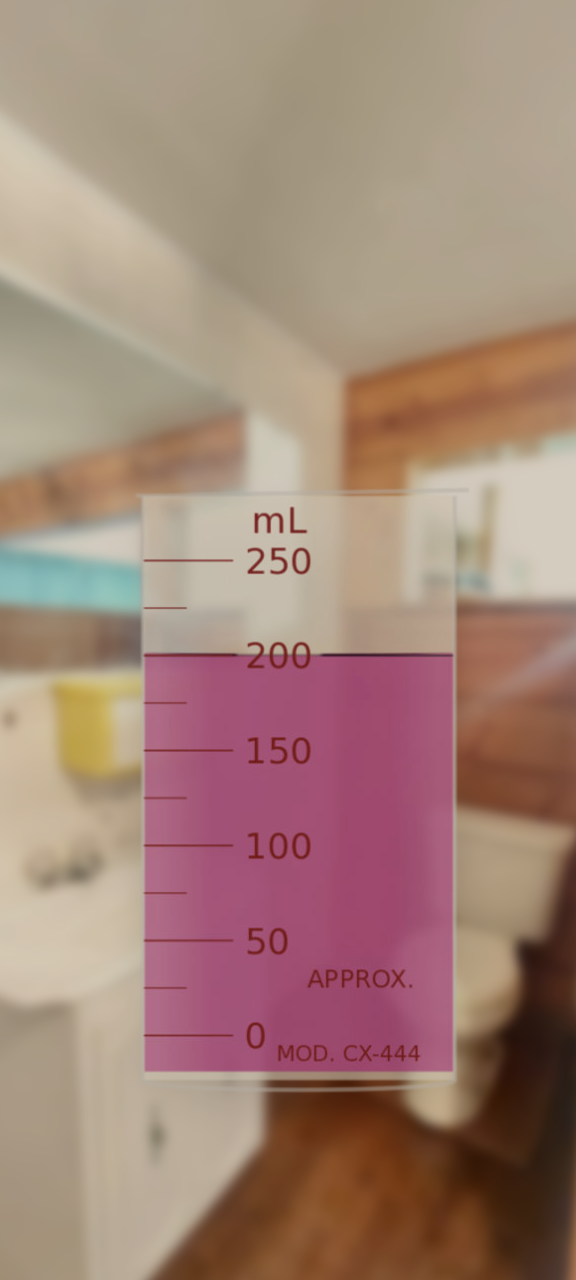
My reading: 200 (mL)
